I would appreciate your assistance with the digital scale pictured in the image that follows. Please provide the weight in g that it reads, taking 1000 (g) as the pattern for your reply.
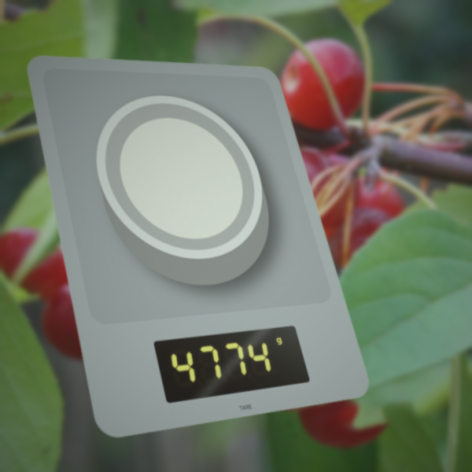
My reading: 4774 (g)
